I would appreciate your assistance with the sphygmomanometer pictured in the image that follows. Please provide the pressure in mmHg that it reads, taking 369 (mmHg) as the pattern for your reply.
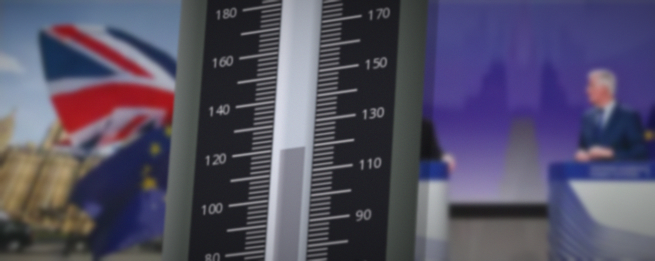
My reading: 120 (mmHg)
